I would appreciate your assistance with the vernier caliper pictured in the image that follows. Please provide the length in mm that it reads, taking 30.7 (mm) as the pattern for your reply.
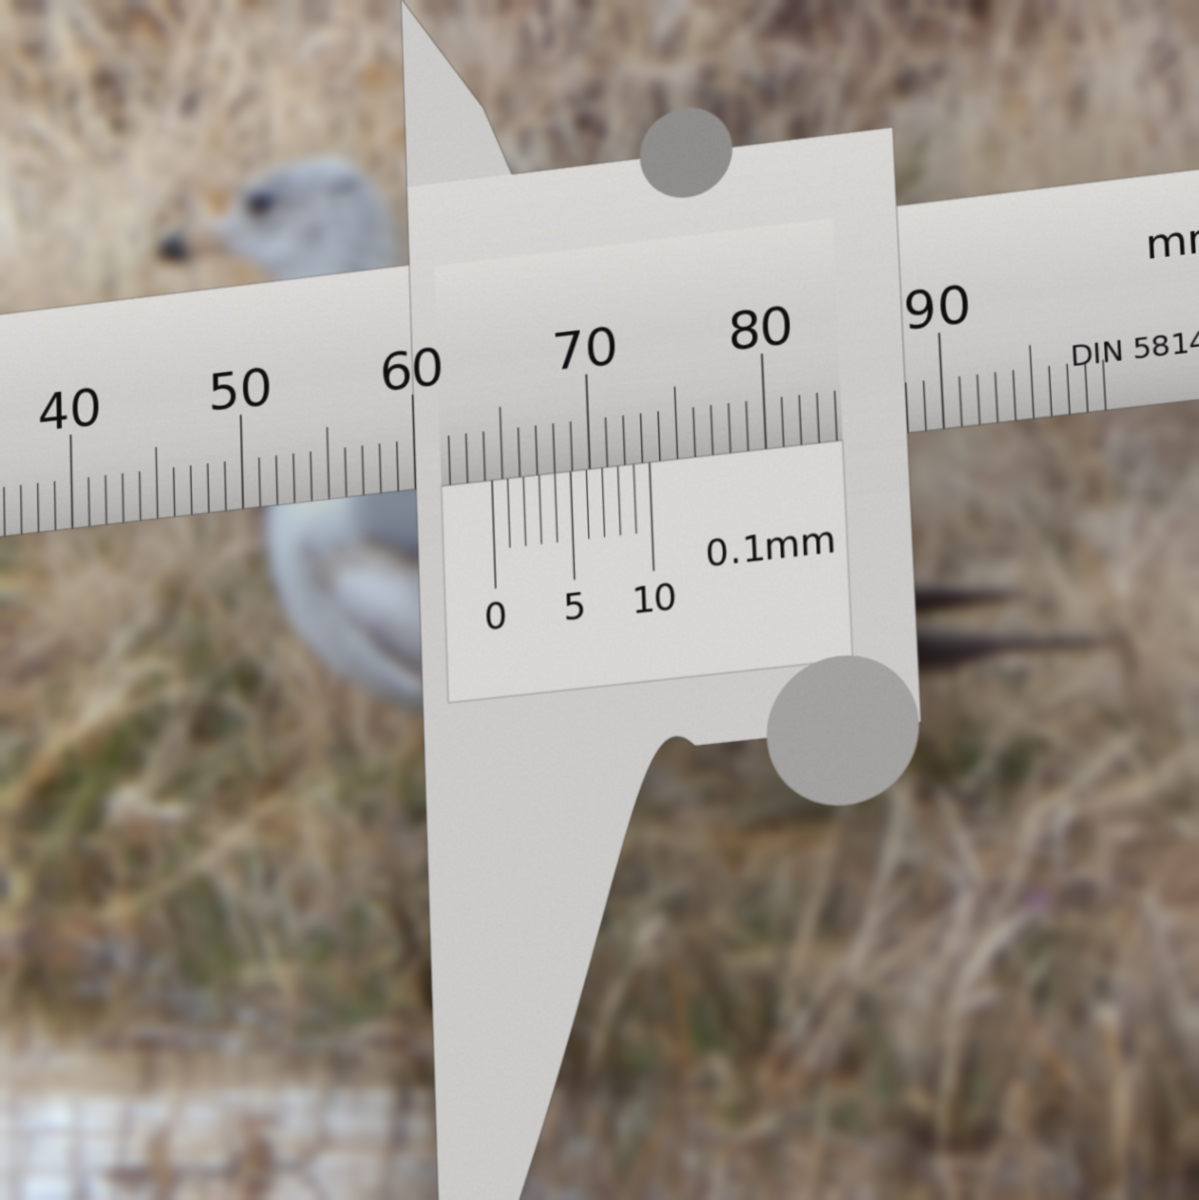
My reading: 64.4 (mm)
